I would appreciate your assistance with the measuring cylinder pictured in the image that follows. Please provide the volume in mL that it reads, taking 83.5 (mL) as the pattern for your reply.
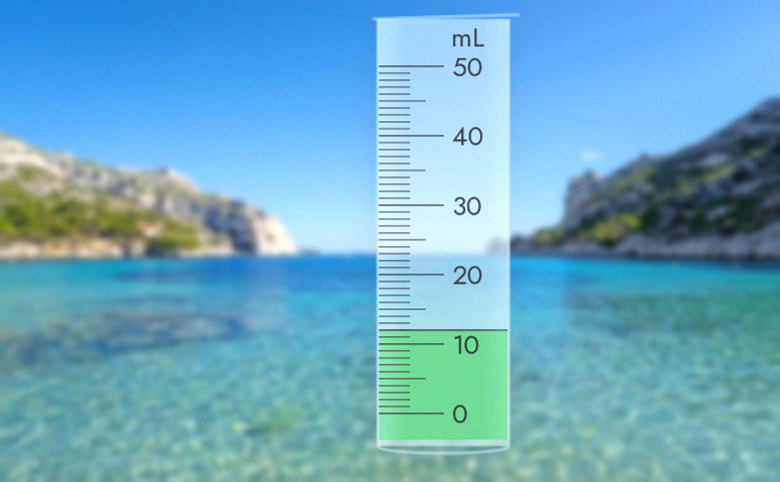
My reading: 12 (mL)
